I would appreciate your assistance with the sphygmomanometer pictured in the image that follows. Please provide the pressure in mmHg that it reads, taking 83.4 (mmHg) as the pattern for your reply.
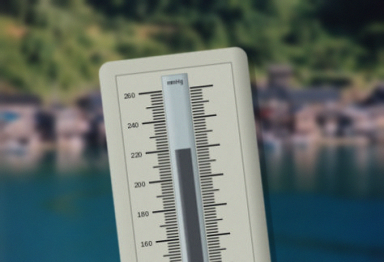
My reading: 220 (mmHg)
